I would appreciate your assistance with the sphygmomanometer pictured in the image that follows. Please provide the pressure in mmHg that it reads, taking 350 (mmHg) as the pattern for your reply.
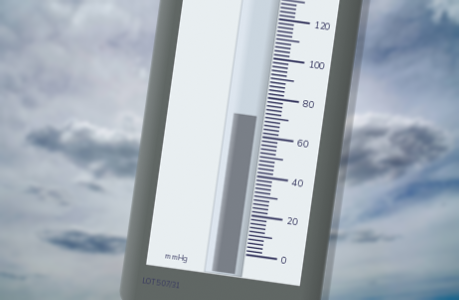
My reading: 70 (mmHg)
